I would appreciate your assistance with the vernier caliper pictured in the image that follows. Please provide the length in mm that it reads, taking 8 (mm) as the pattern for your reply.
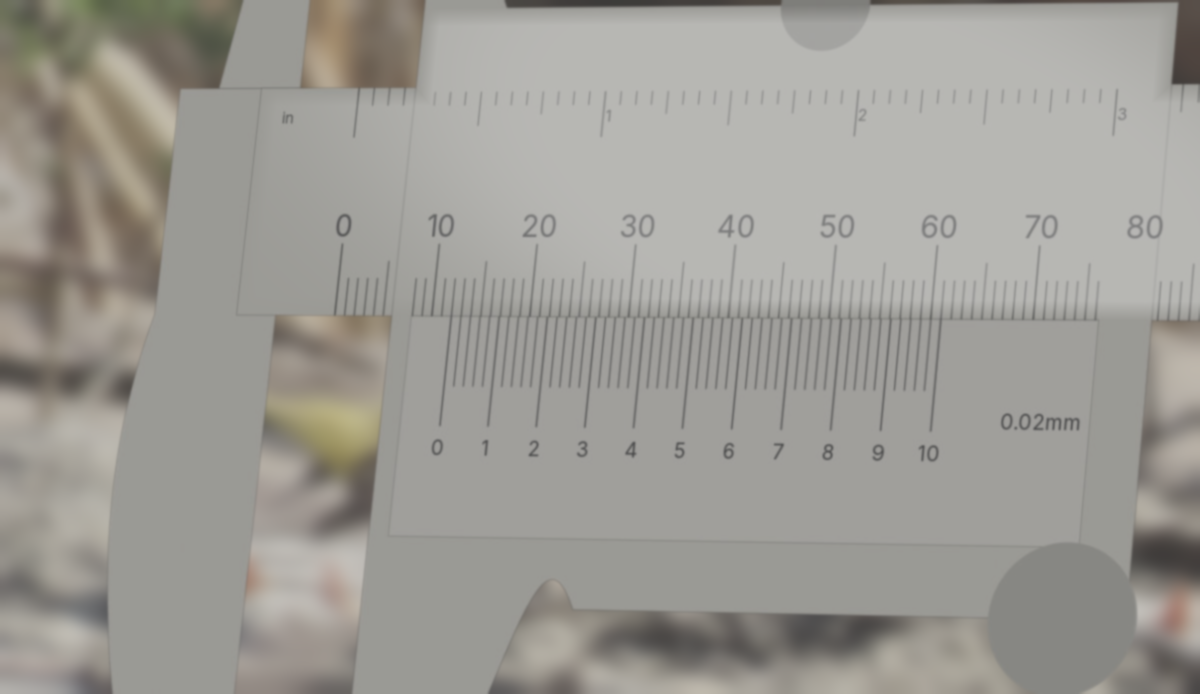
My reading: 12.0 (mm)
